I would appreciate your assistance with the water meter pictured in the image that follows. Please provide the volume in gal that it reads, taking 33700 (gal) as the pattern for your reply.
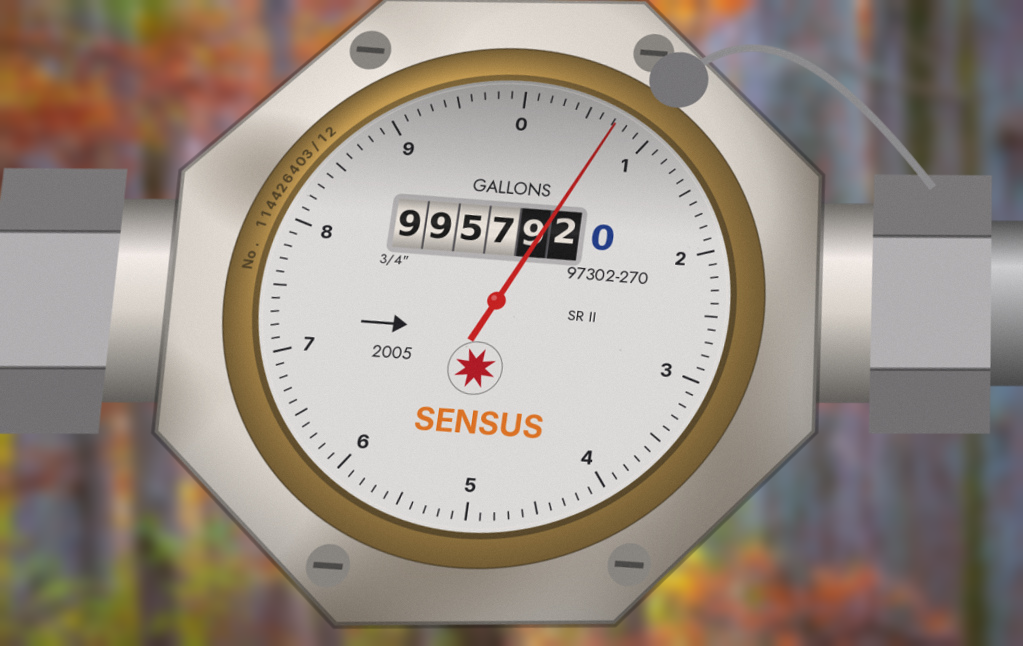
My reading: 9957920.7 (gal)
